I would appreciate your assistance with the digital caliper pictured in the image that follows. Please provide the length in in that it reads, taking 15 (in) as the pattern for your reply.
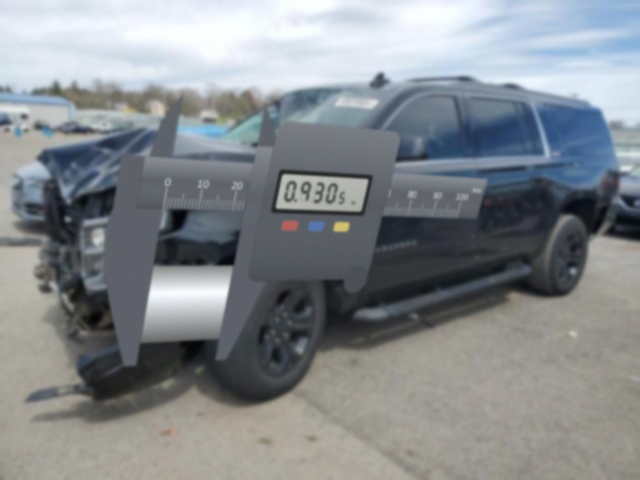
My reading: 0.9305 (in)
